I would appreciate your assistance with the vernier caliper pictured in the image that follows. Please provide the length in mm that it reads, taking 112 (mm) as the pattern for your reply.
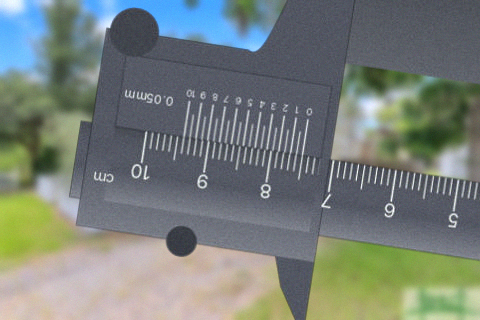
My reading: 75.0 (mm)
